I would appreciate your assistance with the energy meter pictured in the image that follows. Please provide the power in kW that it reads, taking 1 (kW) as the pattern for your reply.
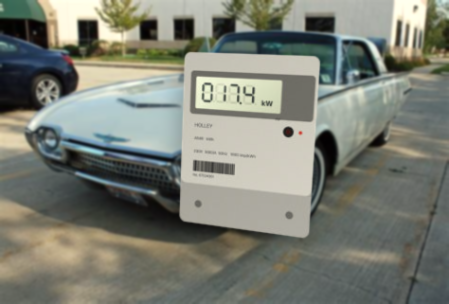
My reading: 17.4 (kW)
